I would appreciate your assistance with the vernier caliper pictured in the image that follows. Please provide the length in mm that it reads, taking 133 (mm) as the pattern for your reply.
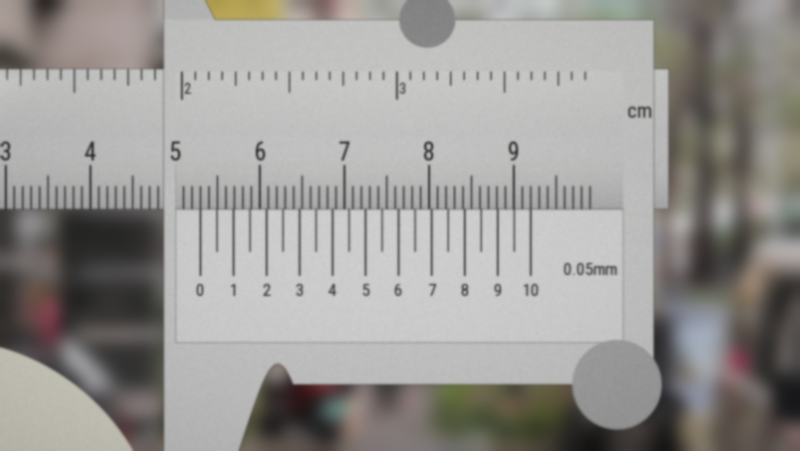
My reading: 53.0 (mm)
